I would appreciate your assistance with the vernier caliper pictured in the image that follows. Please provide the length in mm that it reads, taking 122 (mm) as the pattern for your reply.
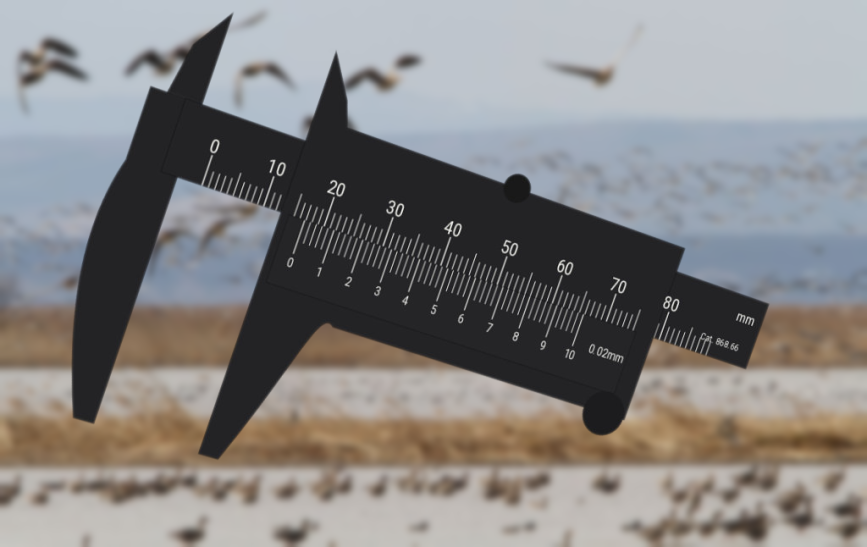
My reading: 16.8 (mm)
